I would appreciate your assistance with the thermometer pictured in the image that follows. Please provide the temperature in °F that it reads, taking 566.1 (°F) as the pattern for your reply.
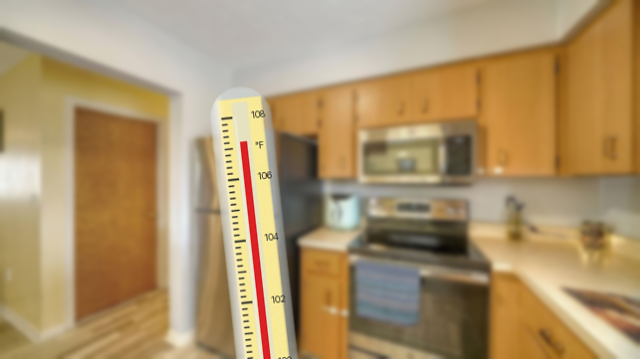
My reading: 107.2 (°F)
